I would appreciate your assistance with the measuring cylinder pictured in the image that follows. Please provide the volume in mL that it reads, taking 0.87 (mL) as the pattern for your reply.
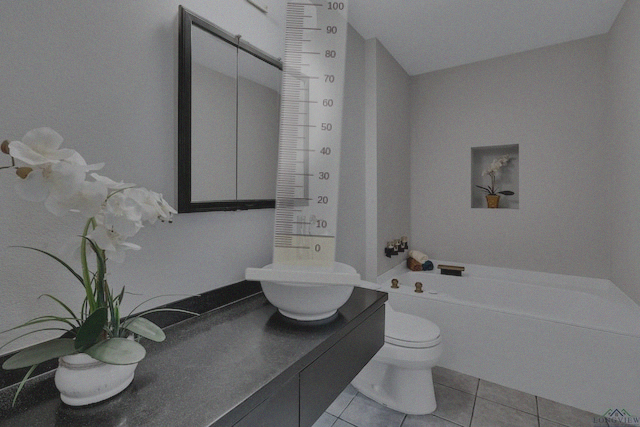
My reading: 5 (mL)
